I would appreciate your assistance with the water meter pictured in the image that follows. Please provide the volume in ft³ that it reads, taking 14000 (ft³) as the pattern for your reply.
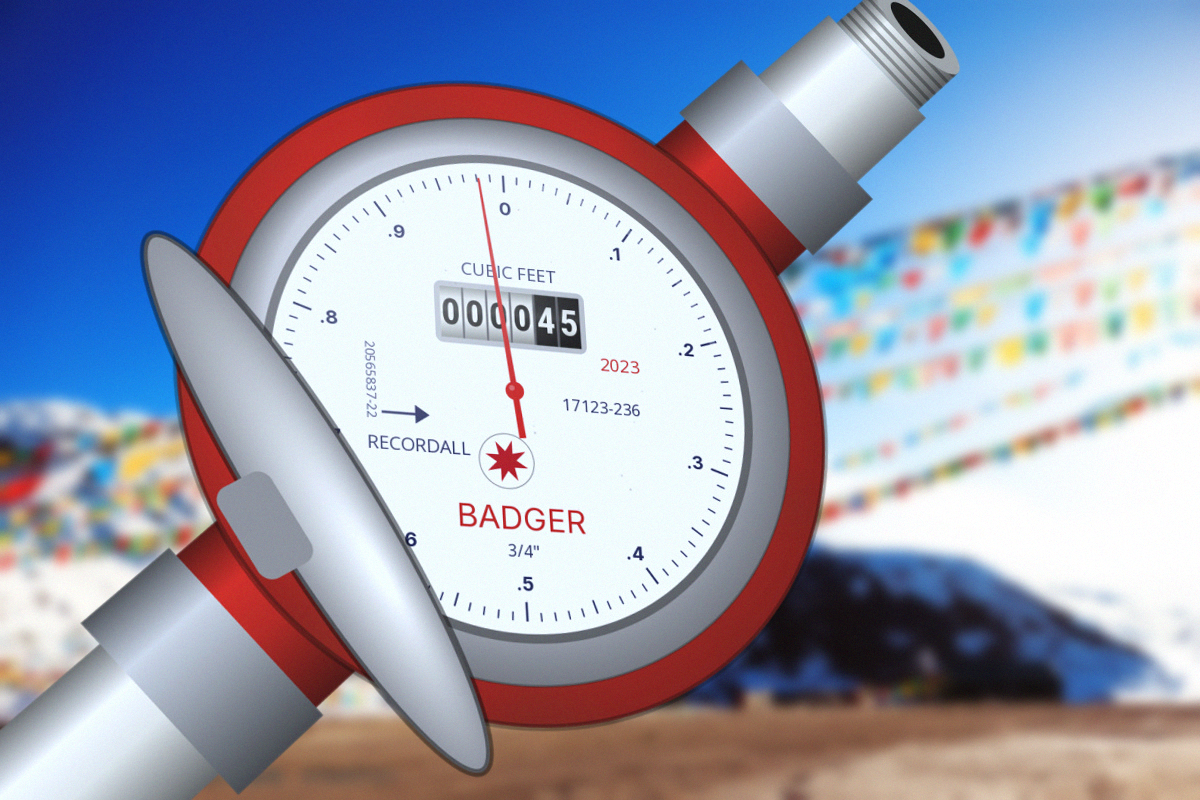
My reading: 44.98 (ft³)
